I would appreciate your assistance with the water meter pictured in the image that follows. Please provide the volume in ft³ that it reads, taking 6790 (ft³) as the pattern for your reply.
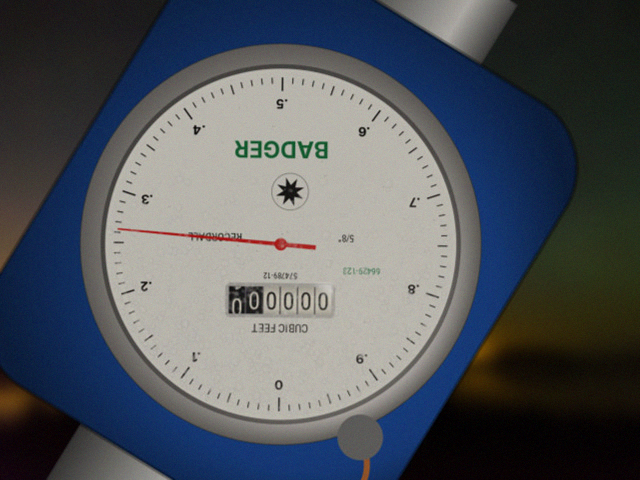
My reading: 0.26 (ft³)
